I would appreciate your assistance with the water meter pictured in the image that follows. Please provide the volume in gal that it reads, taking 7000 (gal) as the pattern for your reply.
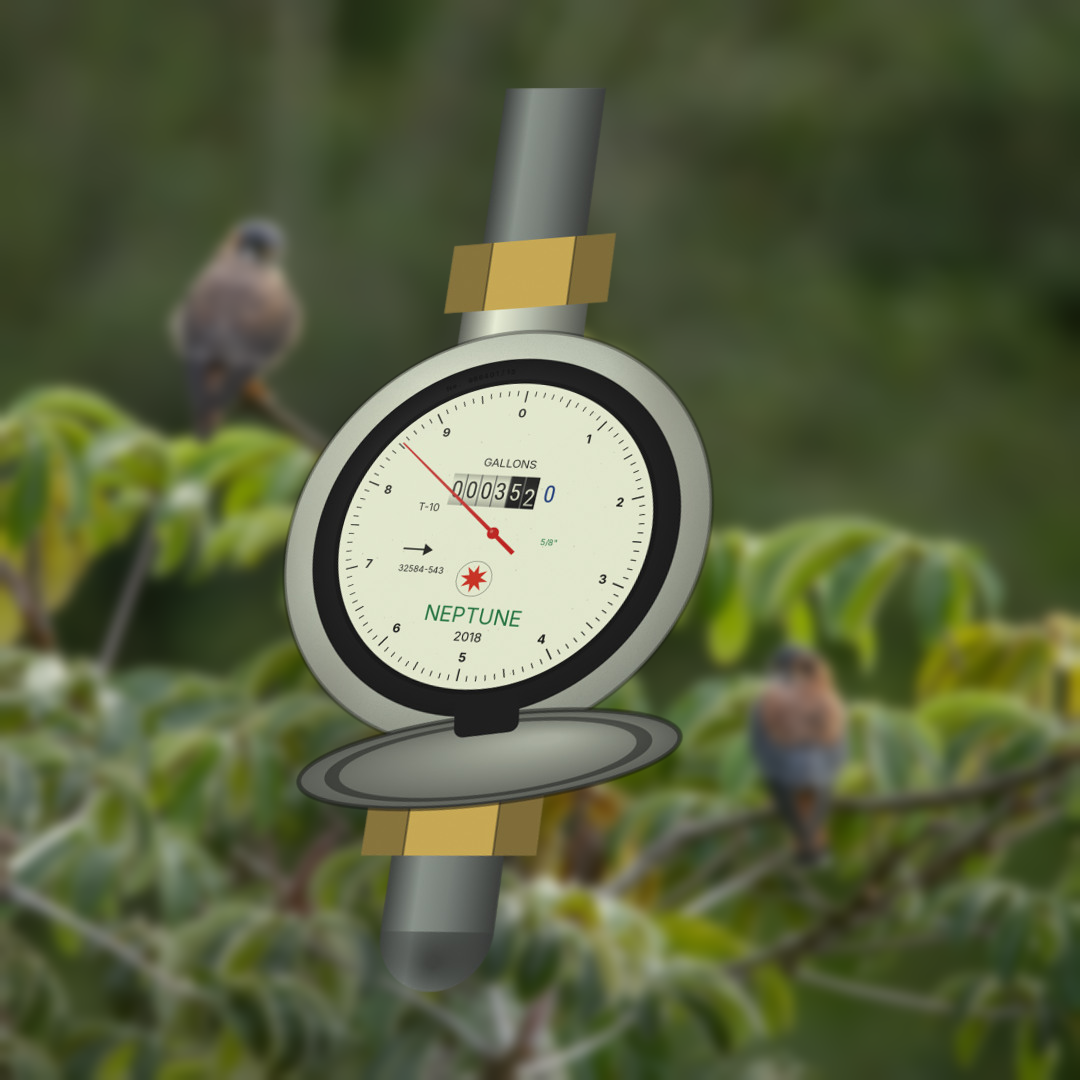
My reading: 3518.5 (gal)
